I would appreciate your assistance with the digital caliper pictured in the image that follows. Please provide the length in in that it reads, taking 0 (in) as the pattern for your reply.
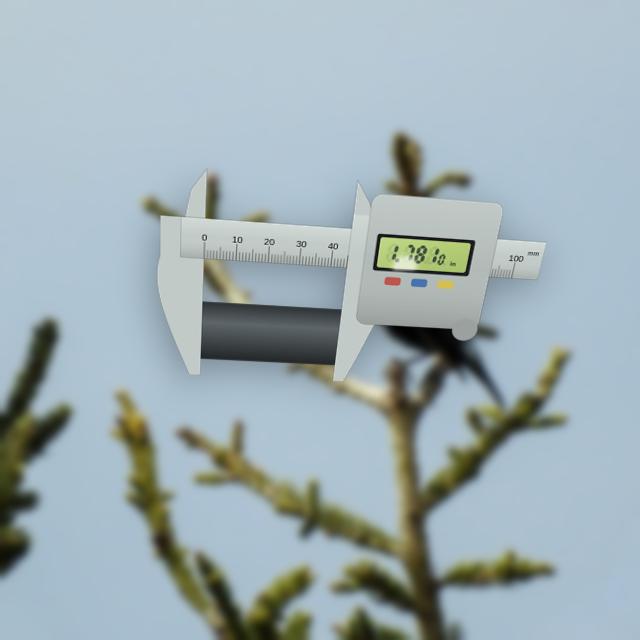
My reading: 1.7810 (in)
